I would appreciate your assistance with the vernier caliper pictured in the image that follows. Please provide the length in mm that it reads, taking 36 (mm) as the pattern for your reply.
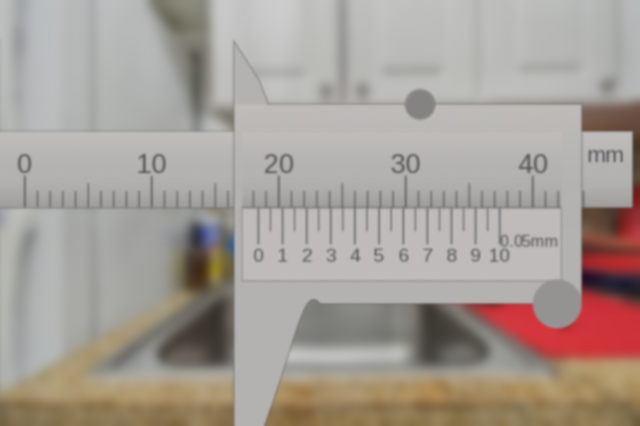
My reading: 18.4 (mm)
